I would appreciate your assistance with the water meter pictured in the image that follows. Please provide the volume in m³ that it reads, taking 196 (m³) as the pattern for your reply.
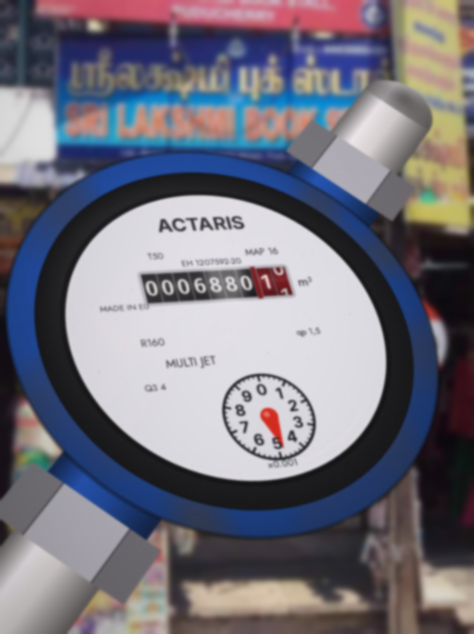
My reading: 6880.104 (m³)
